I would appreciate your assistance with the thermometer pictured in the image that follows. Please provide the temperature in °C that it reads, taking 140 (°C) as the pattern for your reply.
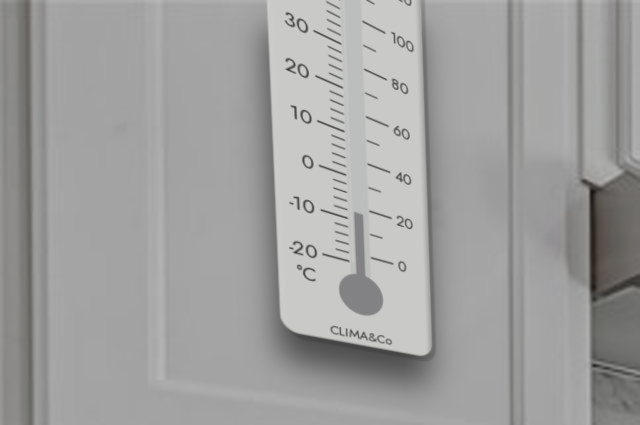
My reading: -8 (°C)
